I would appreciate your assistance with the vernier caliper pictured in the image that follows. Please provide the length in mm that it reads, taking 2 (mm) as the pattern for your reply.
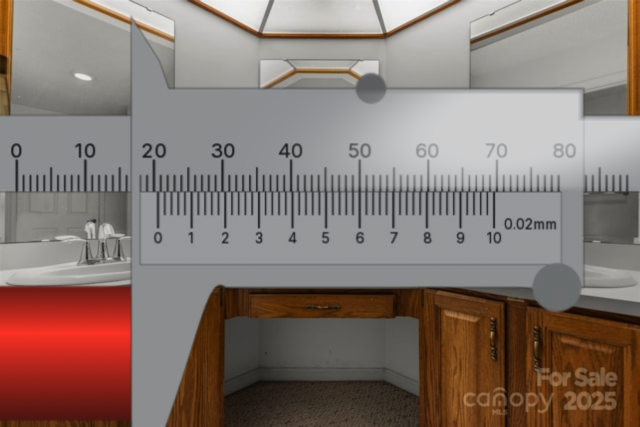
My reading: 20.6 (mm)
